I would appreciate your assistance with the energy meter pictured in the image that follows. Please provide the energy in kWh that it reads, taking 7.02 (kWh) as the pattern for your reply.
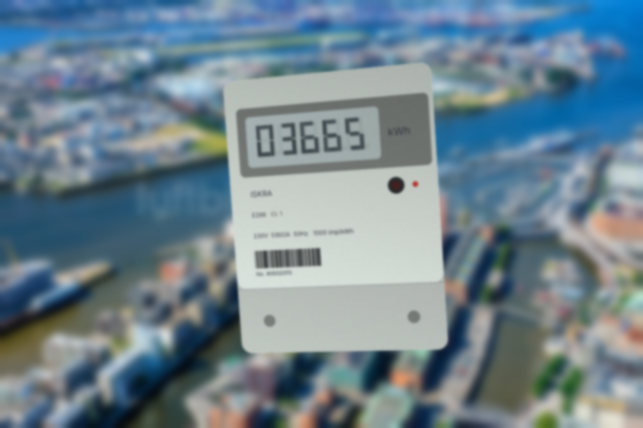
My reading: 3665 (kWh)
